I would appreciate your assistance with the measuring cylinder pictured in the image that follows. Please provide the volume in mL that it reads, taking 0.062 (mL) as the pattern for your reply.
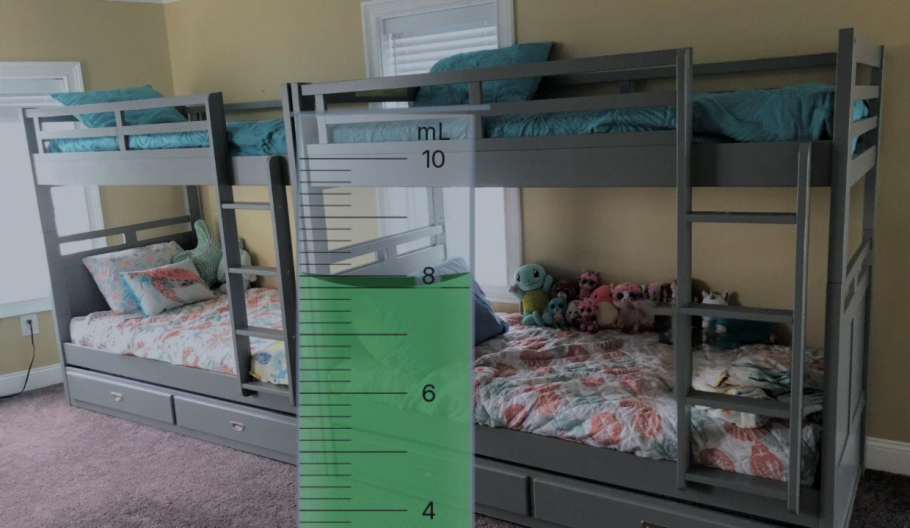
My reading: 7.8 (mL)
